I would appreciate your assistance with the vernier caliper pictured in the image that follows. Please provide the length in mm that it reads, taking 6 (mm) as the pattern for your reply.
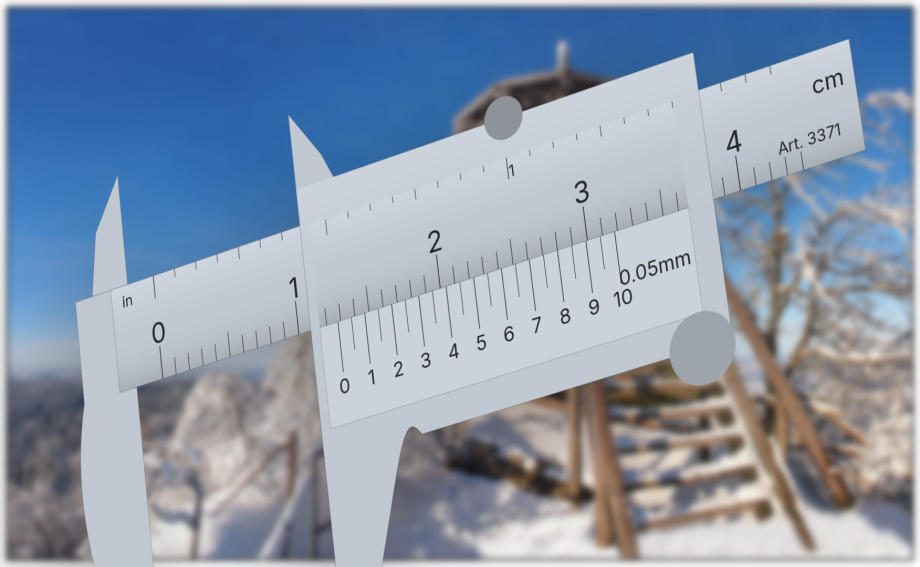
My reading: 12.8 (mm)
